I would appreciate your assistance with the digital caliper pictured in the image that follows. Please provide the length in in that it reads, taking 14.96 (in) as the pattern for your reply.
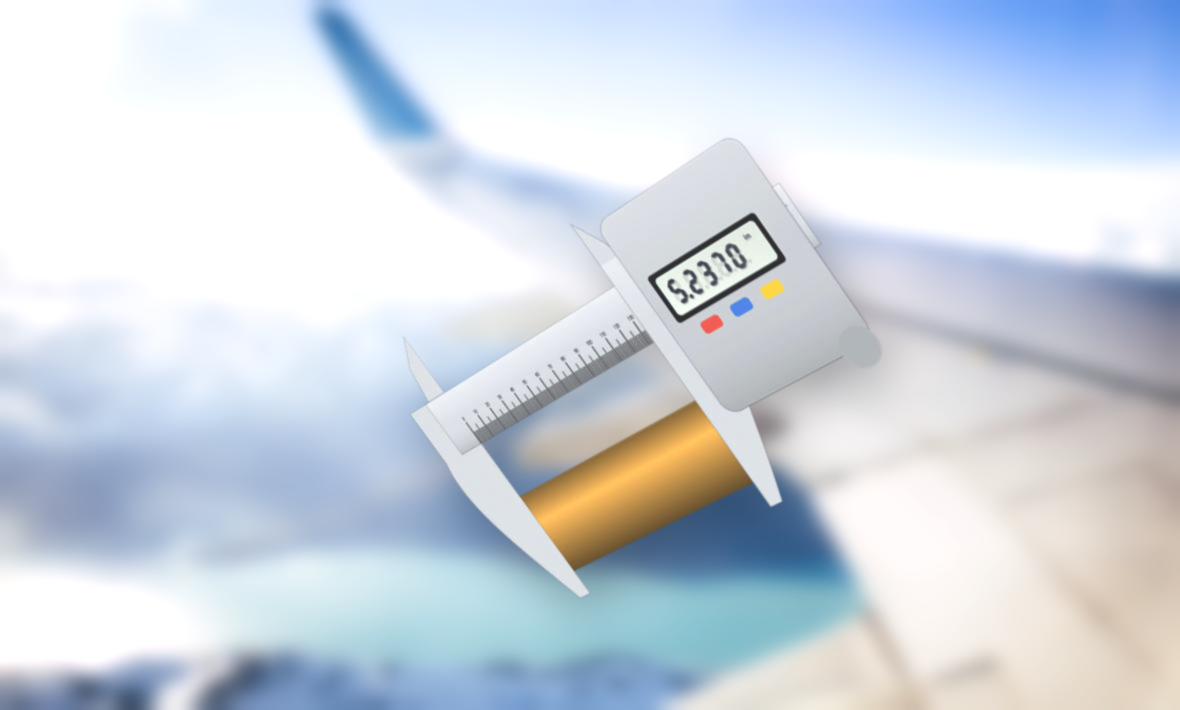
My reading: 5.2370 (in)
